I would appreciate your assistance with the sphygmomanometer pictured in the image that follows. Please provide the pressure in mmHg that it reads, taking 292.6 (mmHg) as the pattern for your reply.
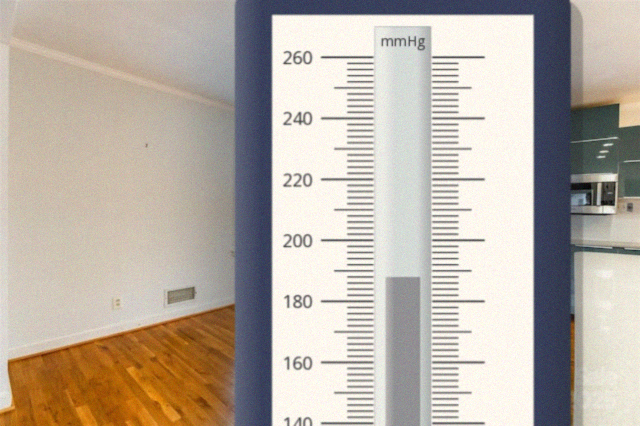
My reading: 188 (mmHg)
